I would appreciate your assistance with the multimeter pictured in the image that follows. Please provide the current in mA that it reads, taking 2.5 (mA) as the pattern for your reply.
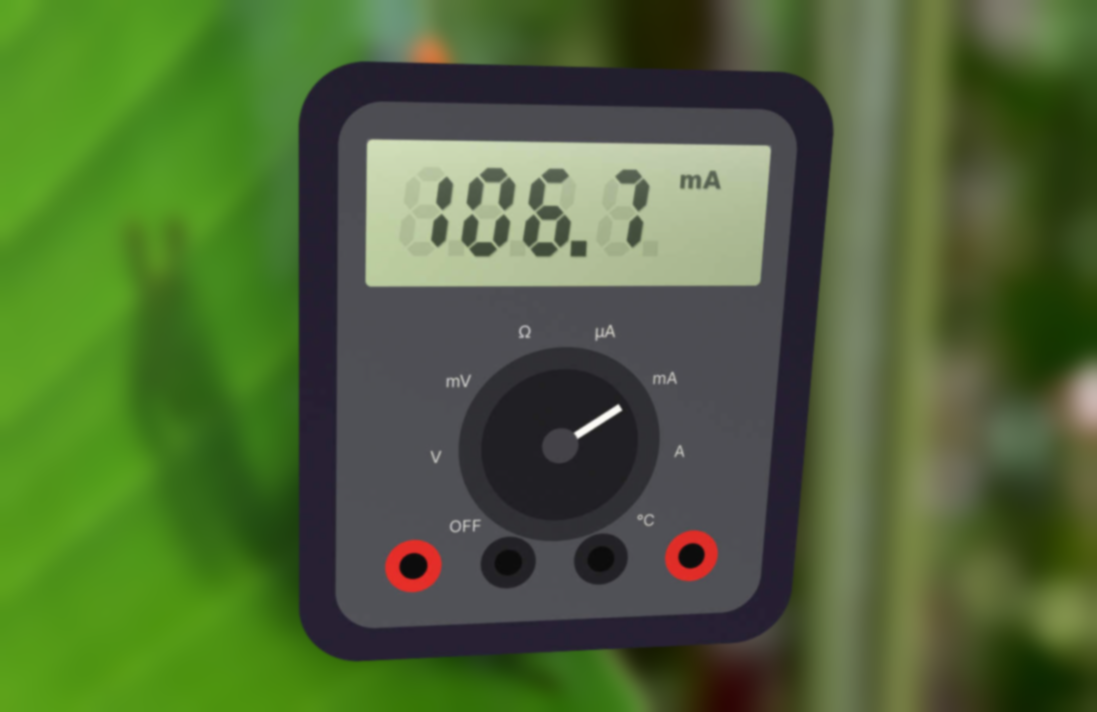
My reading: 106.7 (mA)
